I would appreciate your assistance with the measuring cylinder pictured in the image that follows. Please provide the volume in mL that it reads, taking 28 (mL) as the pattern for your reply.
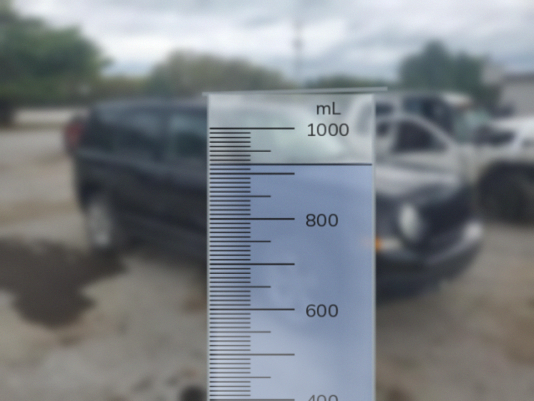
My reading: 920 (mL)
